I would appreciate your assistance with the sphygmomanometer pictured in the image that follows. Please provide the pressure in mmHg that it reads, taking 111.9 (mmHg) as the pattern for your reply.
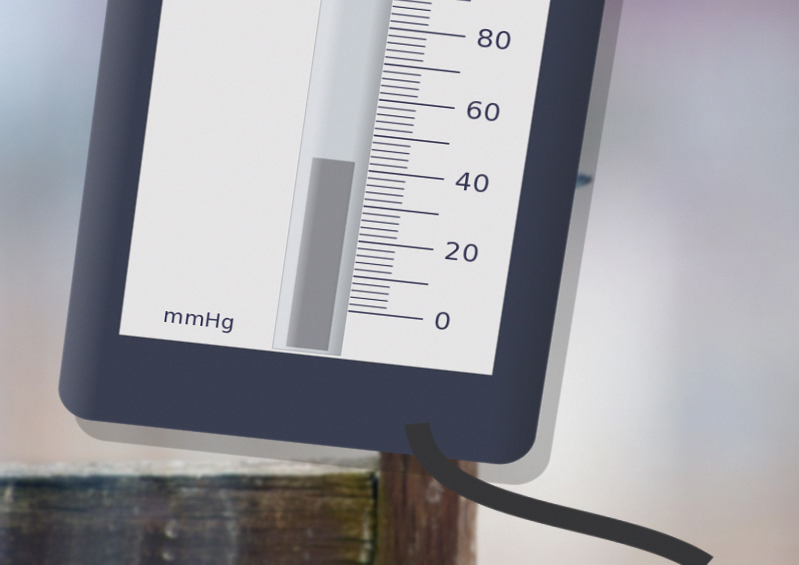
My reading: 42 (mmHg)
